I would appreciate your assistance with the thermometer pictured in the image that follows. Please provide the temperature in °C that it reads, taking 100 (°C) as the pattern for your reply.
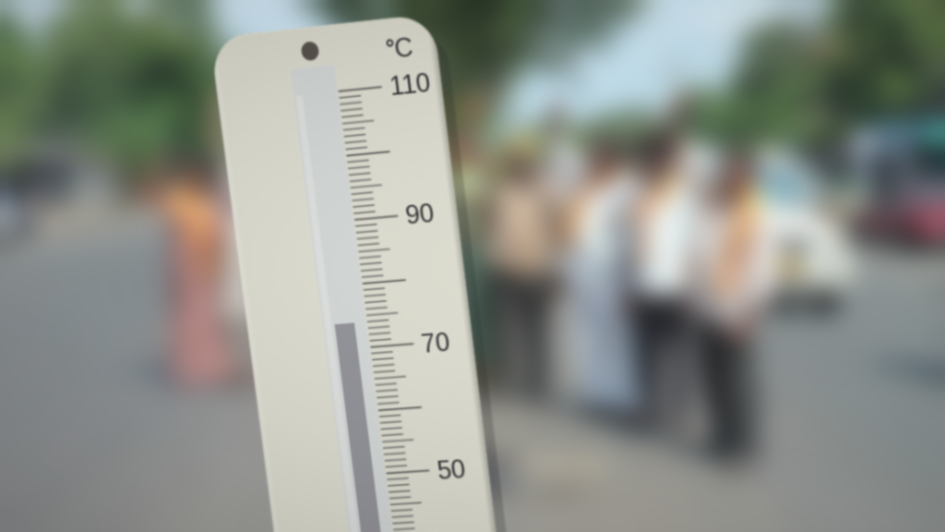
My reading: 74 (°C)
